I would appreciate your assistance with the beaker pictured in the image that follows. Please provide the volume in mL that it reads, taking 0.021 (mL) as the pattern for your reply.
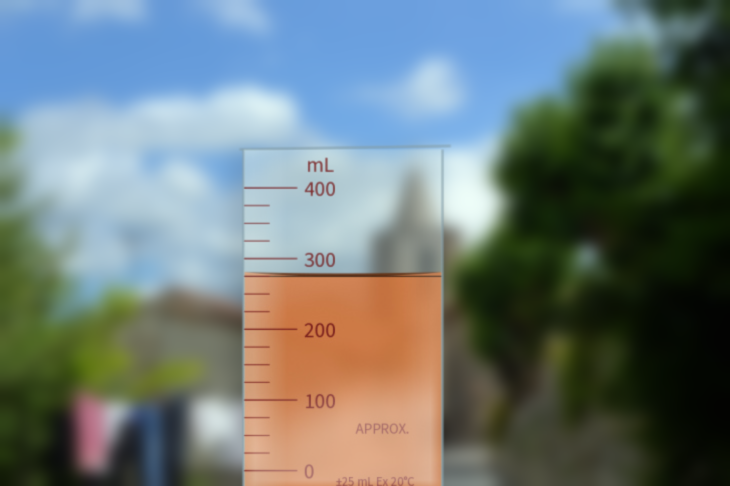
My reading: 275 (mL)
